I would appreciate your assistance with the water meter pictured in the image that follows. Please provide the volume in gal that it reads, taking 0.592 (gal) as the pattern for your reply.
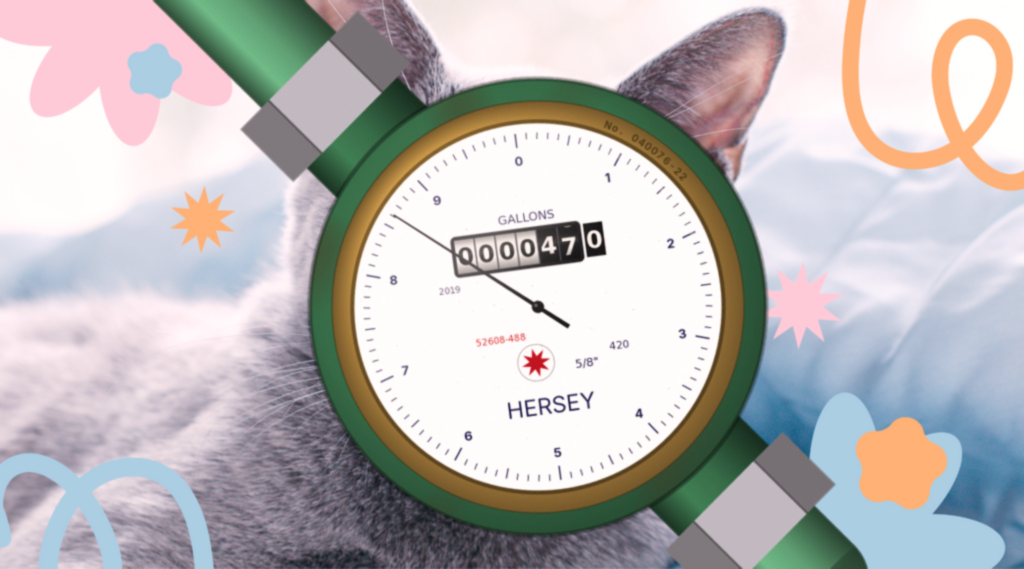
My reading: 468.6 (gal)
